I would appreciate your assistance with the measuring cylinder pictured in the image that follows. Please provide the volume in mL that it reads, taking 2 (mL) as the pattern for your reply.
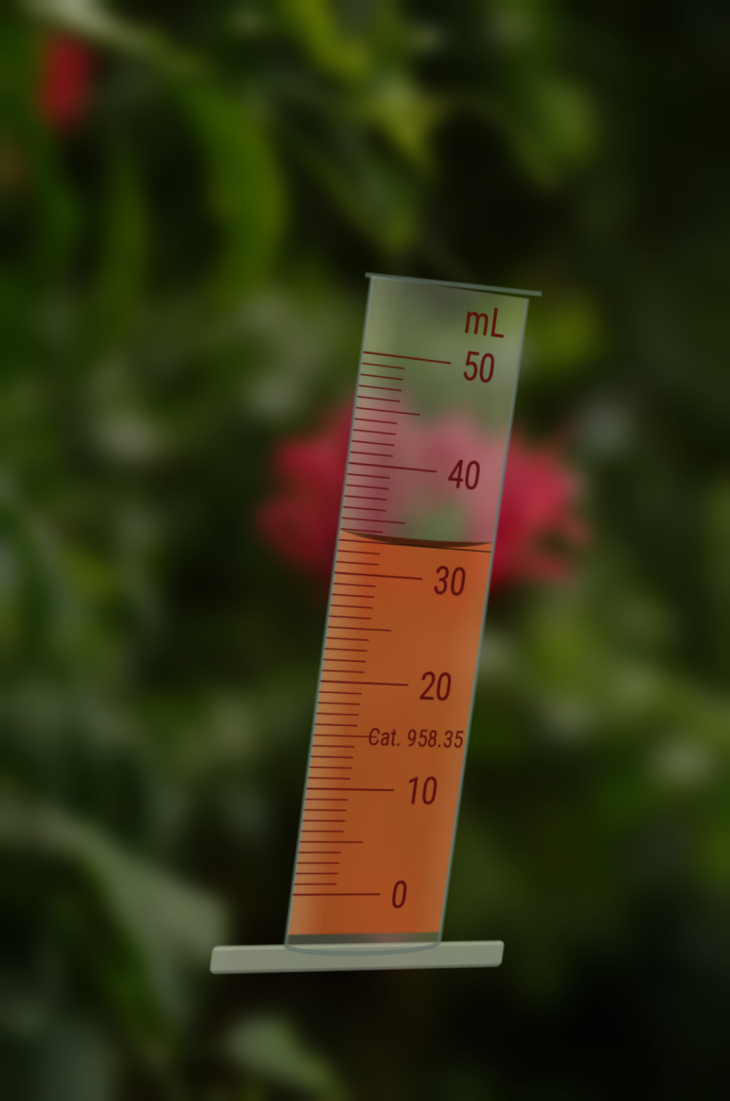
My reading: 33 (mL)
